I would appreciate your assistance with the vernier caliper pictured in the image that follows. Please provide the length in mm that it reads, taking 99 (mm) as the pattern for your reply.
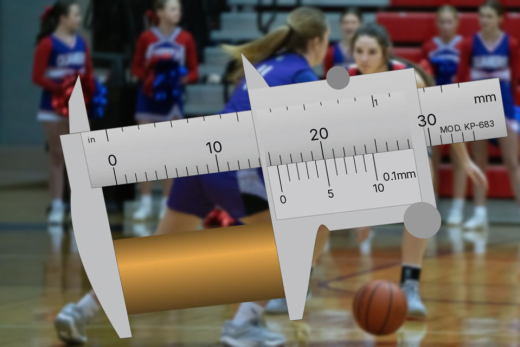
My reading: 15.6 (mm)
